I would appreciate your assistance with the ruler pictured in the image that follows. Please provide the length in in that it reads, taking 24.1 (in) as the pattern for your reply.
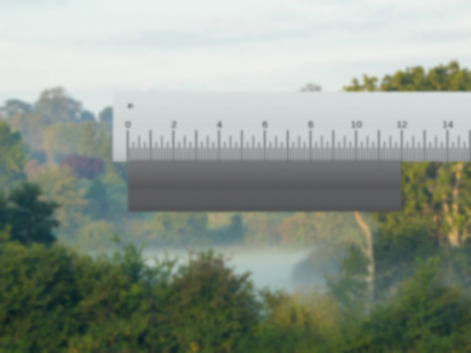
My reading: 12 (in)
